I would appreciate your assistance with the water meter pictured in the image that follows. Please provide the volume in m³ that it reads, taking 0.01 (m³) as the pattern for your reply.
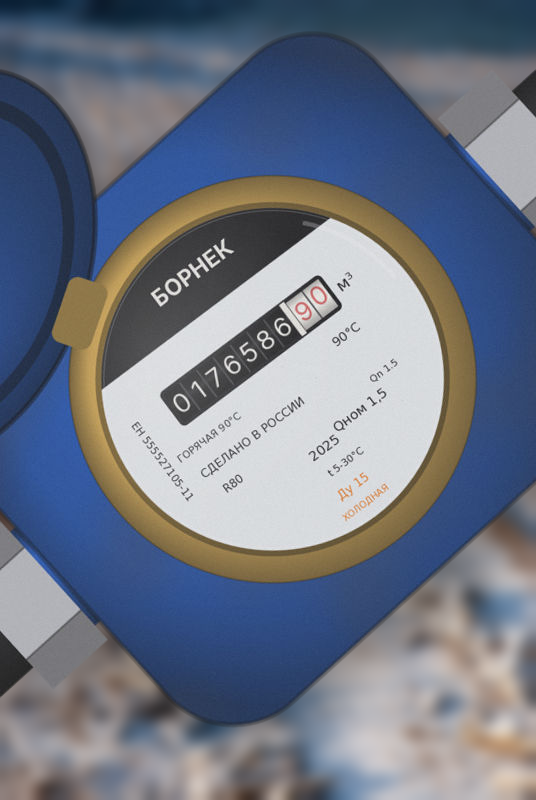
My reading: 176586.90 (m³)
